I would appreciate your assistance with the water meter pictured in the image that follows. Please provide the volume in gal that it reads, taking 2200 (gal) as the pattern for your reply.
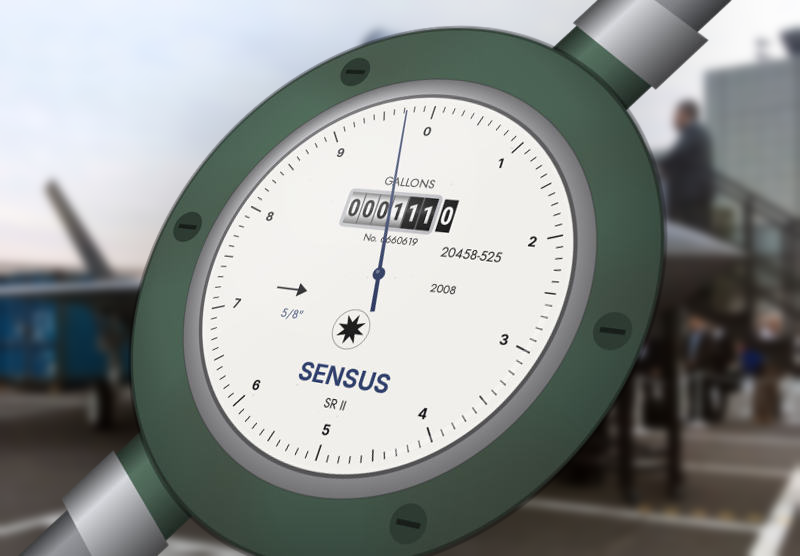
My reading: 1109.7 (gal)
